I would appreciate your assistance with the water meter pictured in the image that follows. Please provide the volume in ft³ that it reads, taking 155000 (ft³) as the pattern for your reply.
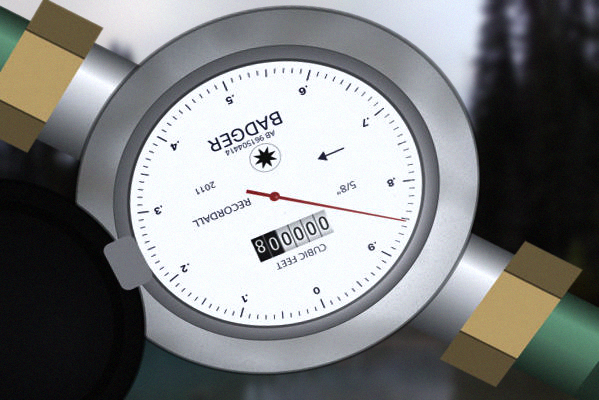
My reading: 7.85 (ft³)
